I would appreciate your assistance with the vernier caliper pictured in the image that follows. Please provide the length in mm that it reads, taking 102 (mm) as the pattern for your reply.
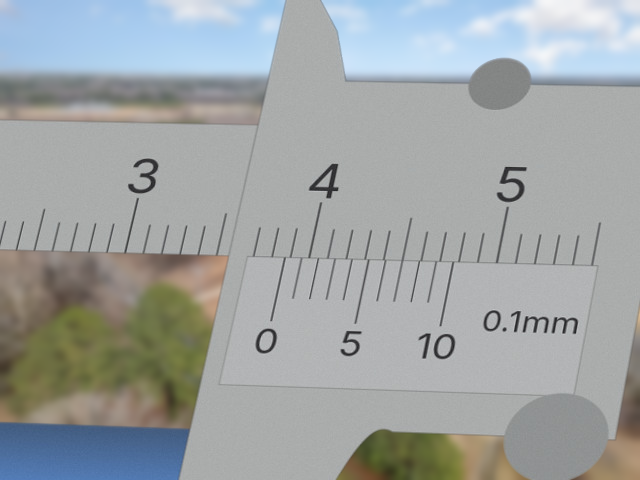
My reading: 38.7 (mm)
